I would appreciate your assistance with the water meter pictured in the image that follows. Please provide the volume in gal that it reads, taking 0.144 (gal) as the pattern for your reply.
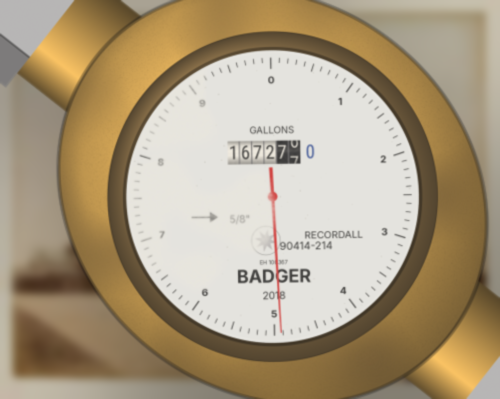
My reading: 1672764.9 (gal)
